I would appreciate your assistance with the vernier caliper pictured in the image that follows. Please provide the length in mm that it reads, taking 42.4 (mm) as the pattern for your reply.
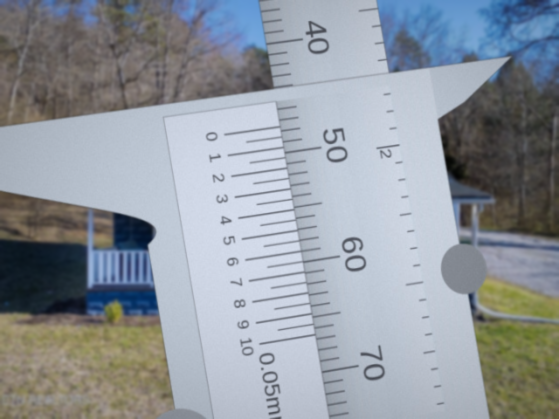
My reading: 47.6 (mm)
